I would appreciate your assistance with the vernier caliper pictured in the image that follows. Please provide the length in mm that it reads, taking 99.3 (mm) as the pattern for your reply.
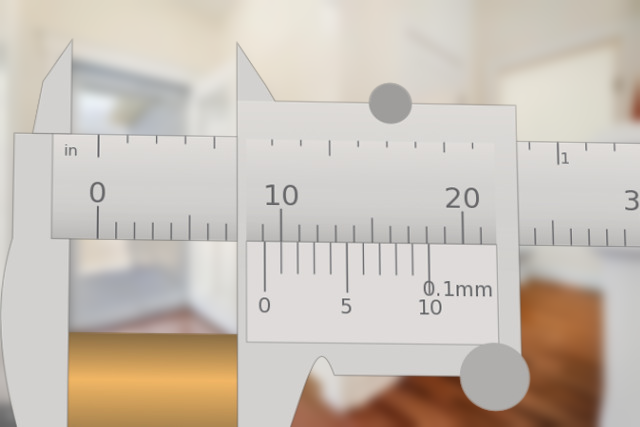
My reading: 9.1 (mm)
